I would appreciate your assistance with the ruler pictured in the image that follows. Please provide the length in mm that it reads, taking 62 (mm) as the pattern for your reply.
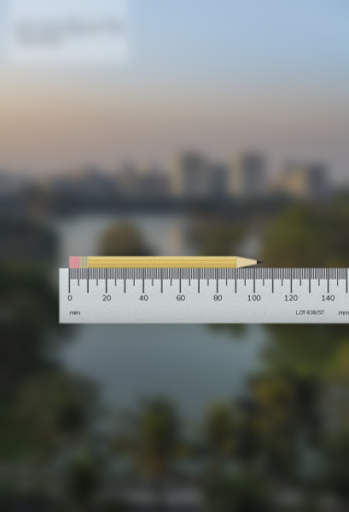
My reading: 105 (mm)
